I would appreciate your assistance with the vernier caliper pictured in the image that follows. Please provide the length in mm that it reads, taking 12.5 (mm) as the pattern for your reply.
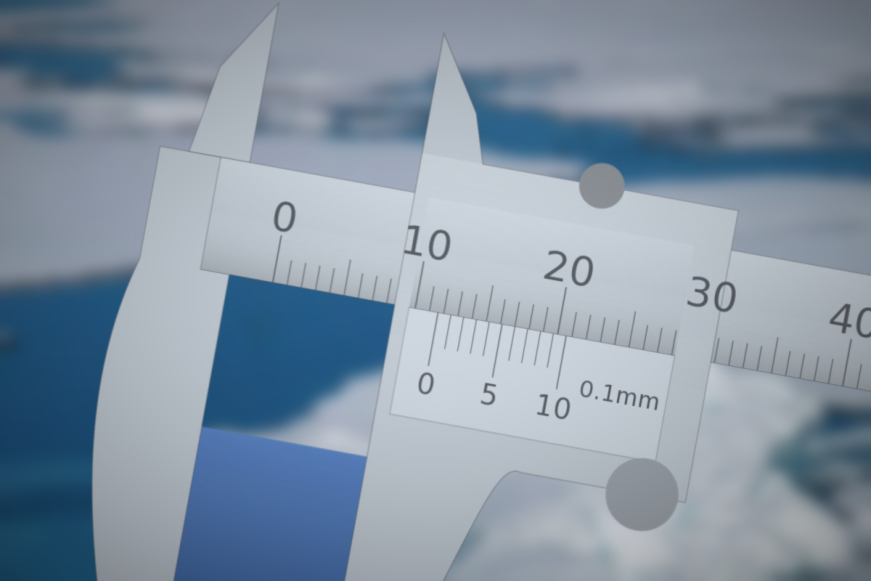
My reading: 11.6 (mm)
